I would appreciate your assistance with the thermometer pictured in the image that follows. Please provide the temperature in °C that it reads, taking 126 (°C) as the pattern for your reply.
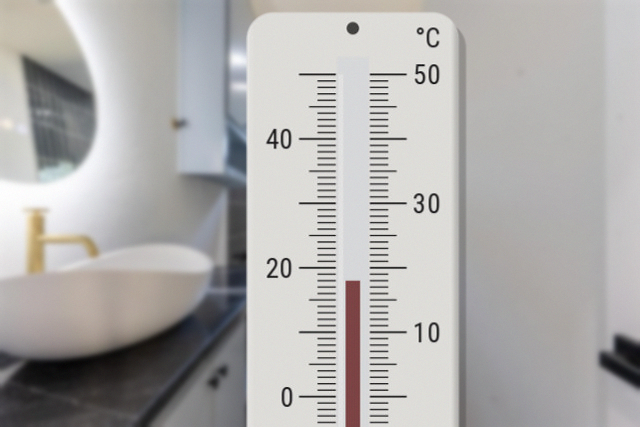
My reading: 18 (°C)
